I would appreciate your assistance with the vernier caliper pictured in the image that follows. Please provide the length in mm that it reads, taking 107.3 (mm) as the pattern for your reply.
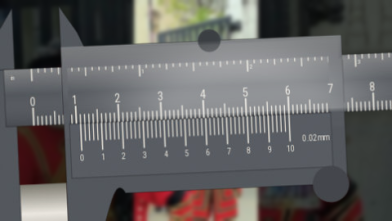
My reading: 11.0 (mm)
